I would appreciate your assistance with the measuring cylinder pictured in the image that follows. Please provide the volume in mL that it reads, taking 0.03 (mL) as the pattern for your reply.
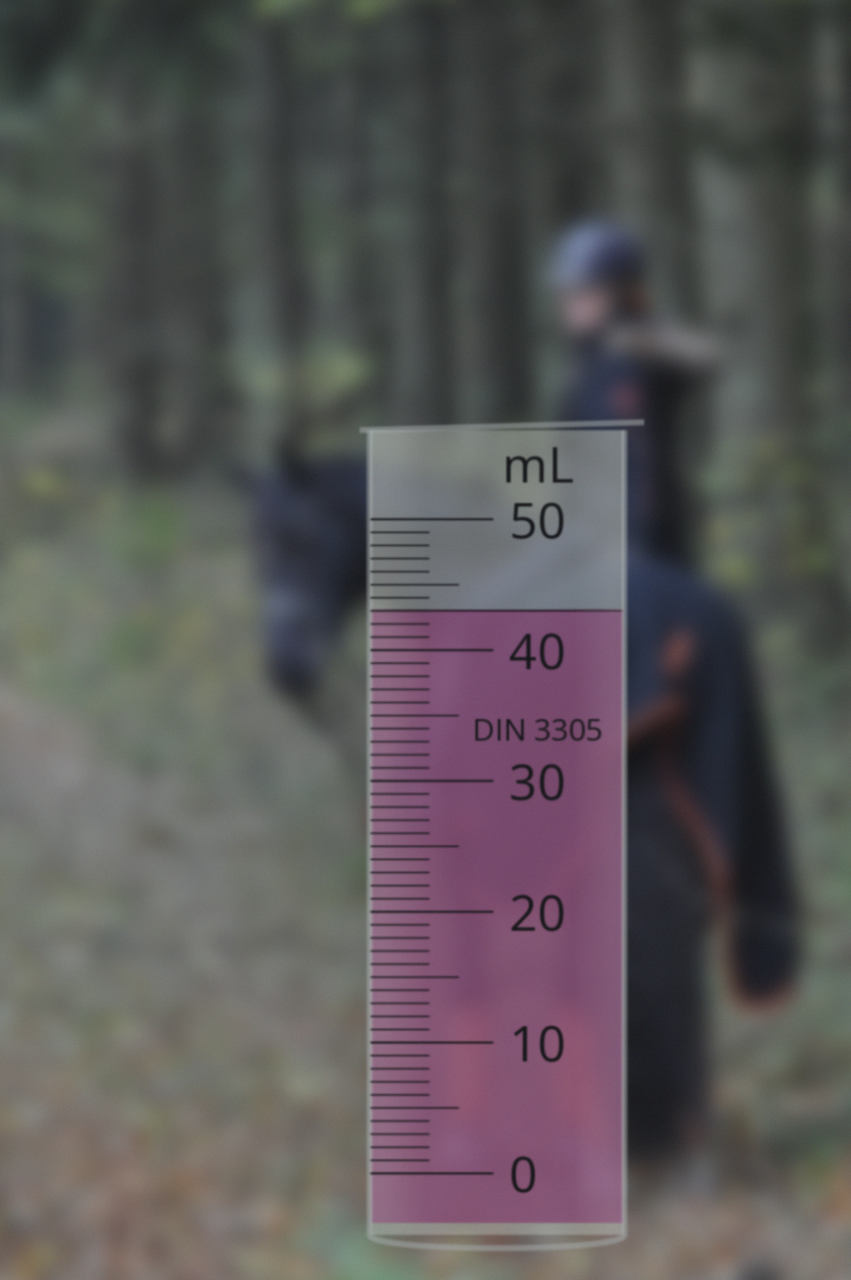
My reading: 43 (mL)
